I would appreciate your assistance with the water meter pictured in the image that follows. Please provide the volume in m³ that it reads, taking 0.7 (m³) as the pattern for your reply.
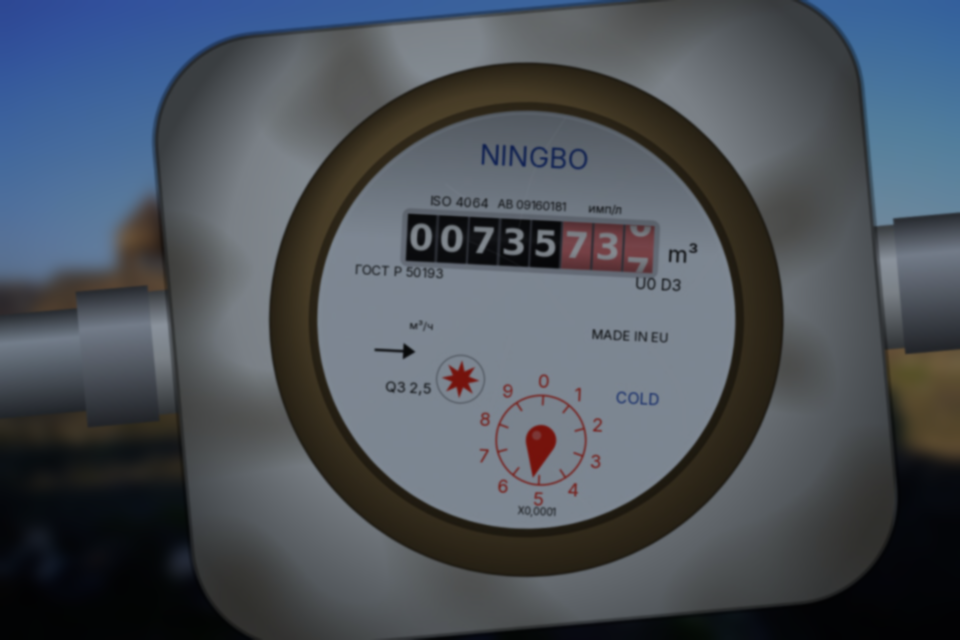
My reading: 735.7365 (m³)
